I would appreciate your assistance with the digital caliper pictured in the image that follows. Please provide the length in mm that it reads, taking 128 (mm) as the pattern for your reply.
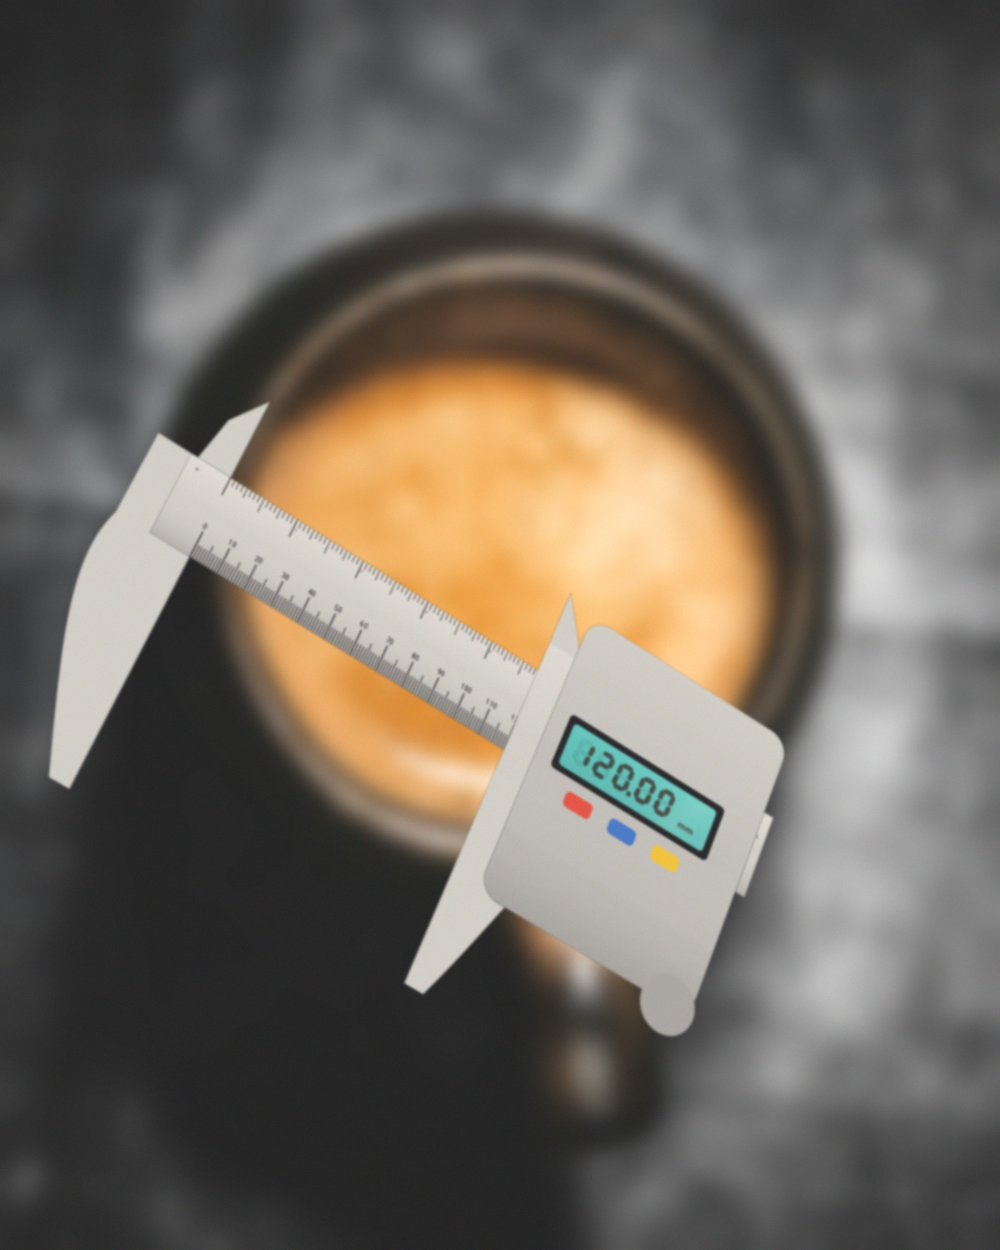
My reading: 120.00 (mm)
